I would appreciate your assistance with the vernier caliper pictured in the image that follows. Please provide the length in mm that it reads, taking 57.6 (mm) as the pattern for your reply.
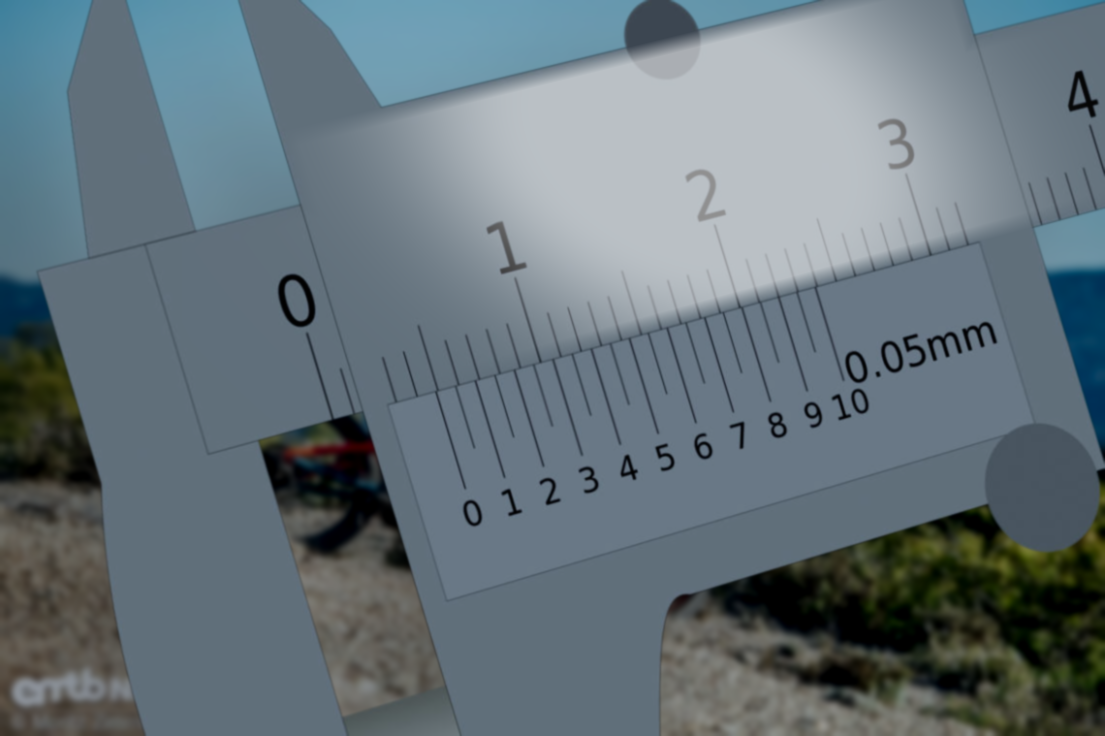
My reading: 4.9 (mm)
